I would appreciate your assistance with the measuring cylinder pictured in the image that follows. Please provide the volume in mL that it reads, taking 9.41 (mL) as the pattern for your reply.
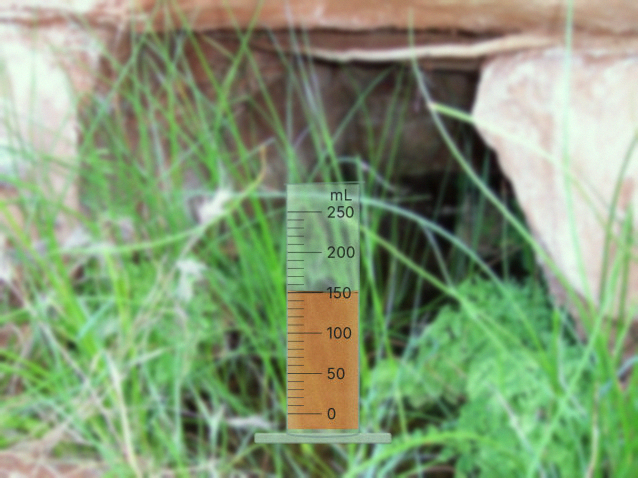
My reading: 150 (mL)
